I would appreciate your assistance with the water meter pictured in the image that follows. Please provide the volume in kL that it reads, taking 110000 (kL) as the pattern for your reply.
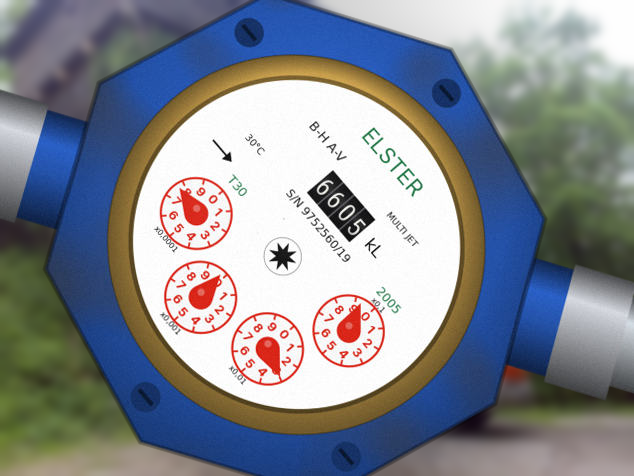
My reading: 6604.9297 (kL)
